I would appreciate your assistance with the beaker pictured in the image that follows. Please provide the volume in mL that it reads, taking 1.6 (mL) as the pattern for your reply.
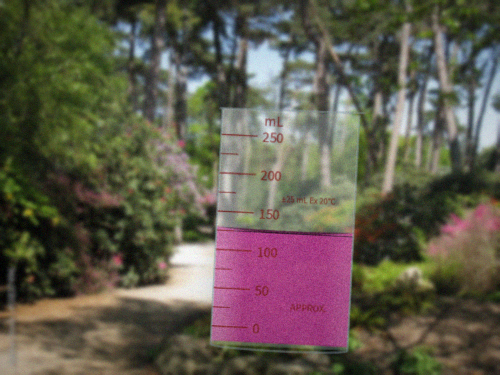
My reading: 125 (mL)
